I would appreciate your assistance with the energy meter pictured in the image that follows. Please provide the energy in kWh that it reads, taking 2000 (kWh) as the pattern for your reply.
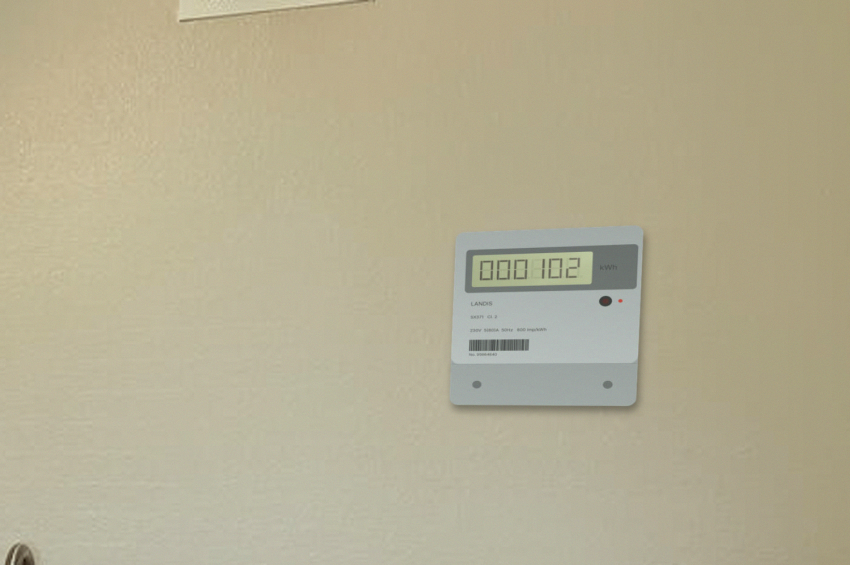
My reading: 102 (kWh)
